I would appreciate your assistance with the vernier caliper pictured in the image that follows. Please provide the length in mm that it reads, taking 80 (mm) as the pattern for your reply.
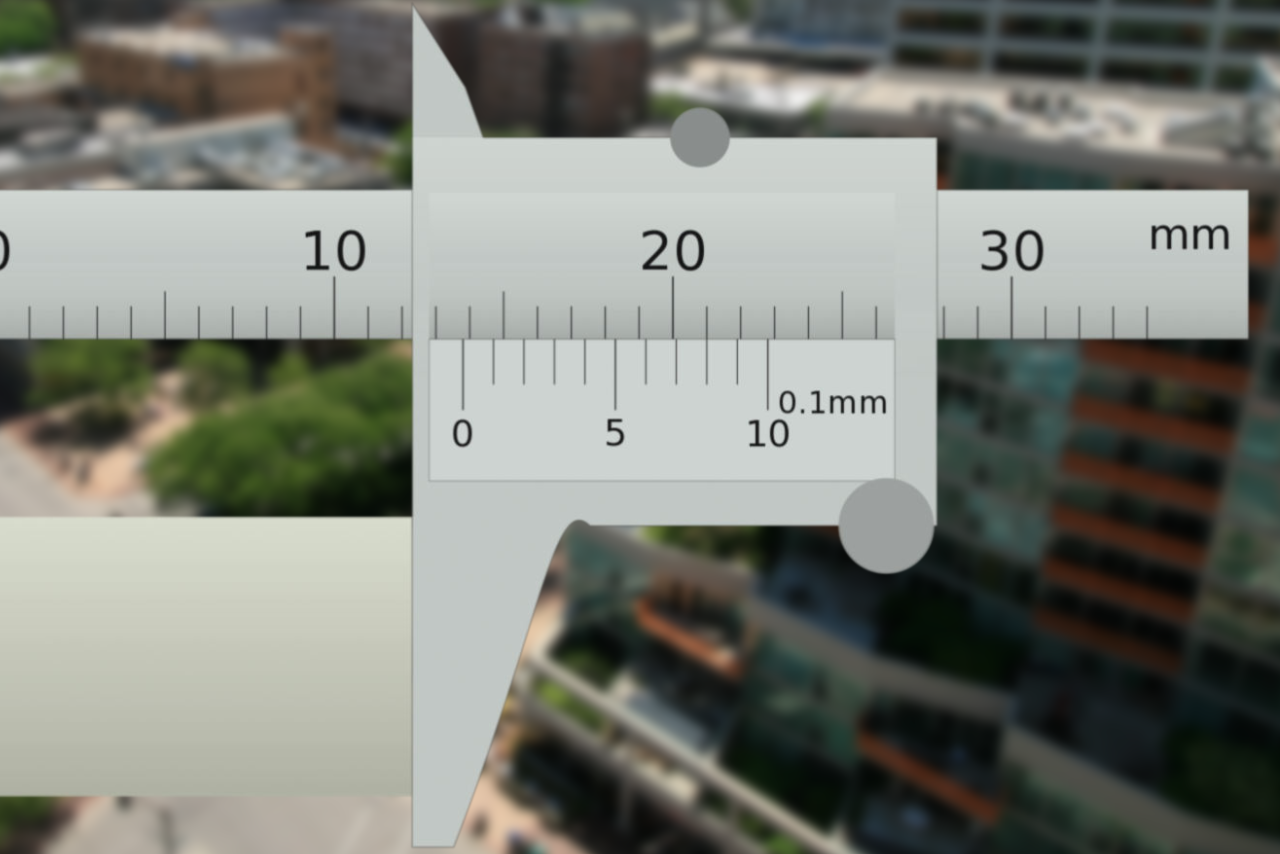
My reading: 13.8 (mm)
